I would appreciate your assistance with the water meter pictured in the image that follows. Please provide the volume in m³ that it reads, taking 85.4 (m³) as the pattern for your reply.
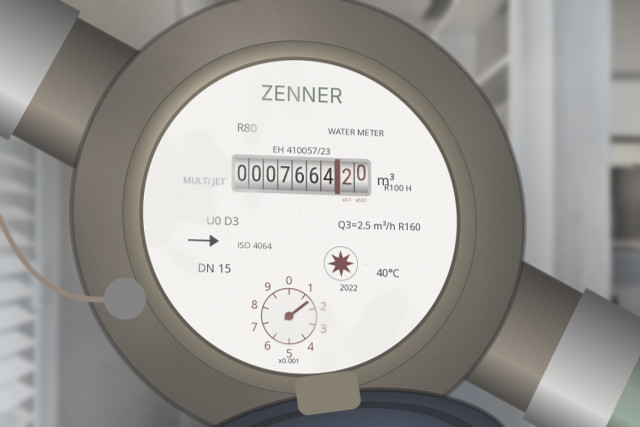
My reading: 7664.201 (m³)
